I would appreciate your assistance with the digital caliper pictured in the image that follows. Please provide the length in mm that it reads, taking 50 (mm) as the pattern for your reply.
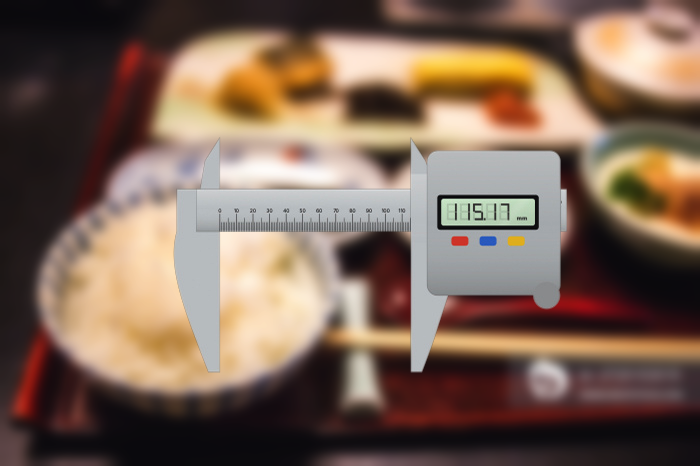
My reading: 115.17 (mm)
